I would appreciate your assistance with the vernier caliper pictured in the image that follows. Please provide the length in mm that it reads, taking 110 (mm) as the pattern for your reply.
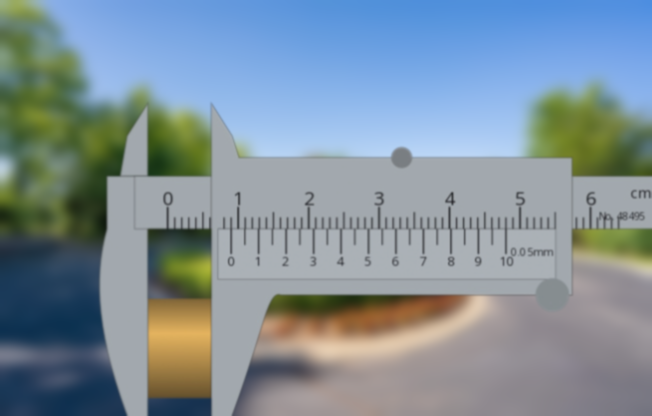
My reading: 9.0 (mm)
